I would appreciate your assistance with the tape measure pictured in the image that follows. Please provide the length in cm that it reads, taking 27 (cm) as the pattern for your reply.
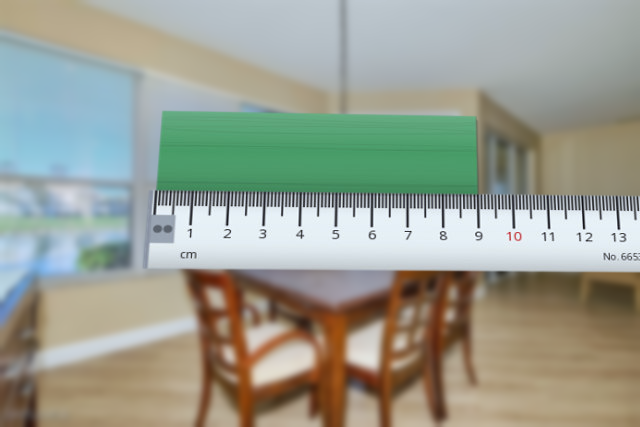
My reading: 9 (cm)
